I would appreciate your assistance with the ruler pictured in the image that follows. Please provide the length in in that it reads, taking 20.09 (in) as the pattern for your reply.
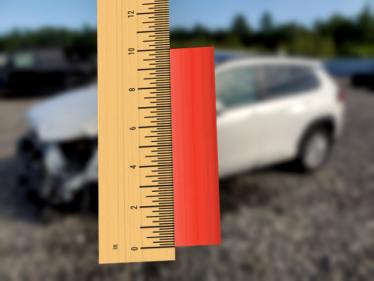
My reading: 10 (in)
